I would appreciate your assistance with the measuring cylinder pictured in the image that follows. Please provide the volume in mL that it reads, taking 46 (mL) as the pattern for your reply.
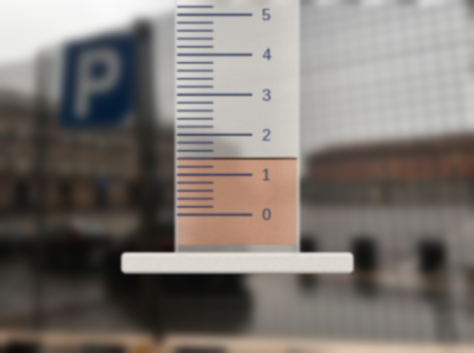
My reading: 1.4 (mL)
